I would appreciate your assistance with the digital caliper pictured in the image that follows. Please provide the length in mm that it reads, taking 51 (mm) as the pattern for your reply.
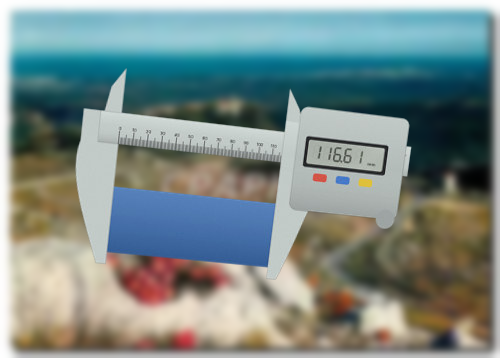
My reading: 116.61 (mm)
